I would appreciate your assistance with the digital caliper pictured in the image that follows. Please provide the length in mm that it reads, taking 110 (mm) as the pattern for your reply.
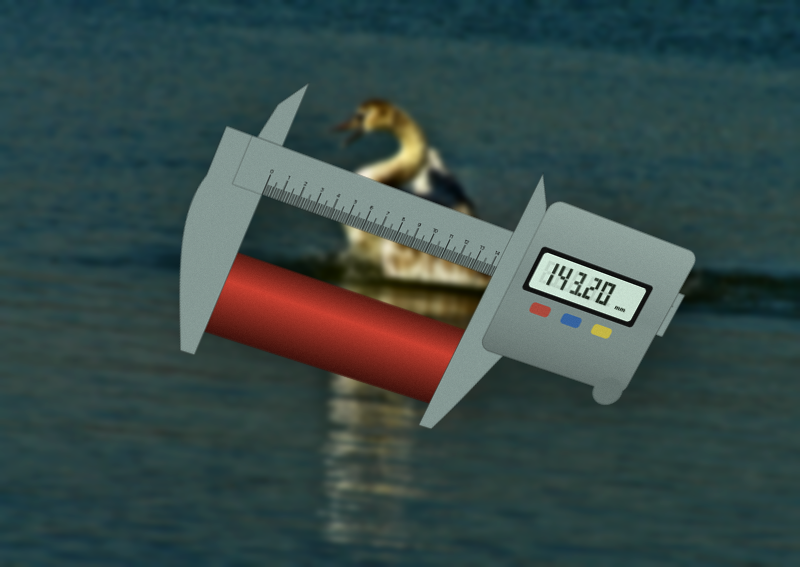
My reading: 143.20 (mm)
